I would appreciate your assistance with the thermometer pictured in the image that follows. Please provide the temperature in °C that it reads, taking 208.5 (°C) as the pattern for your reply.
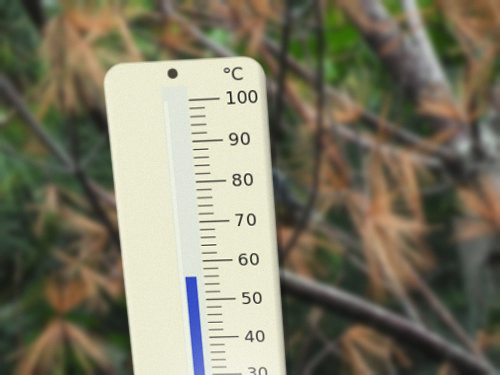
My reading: 56 (°C)
